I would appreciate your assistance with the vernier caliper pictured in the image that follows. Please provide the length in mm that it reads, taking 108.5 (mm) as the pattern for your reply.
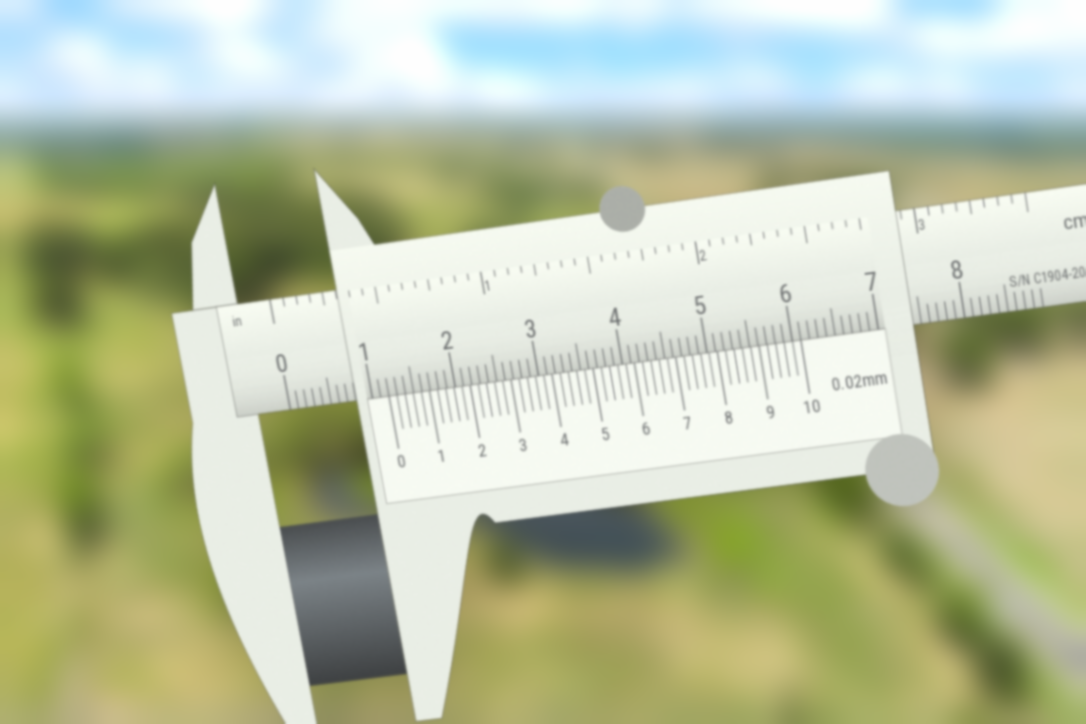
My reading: 12.0 (mm)
